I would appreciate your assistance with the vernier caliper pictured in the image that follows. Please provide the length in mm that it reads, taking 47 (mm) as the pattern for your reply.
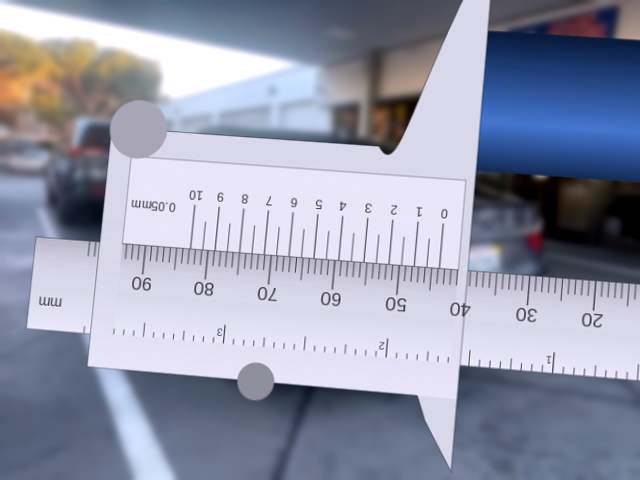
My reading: 43.8 (mm)
